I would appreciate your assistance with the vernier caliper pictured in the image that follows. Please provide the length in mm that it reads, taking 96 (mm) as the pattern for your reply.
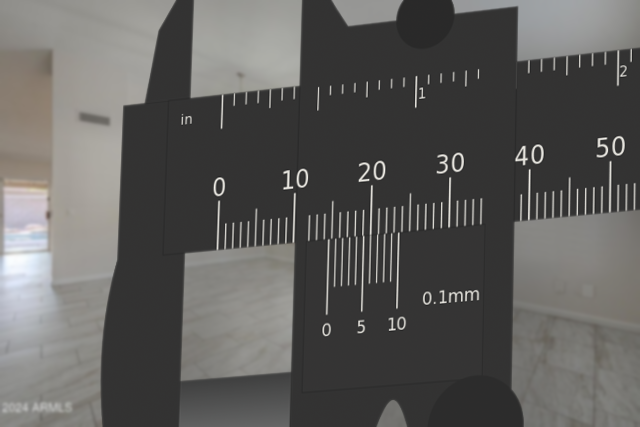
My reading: 14.6 (mm)
